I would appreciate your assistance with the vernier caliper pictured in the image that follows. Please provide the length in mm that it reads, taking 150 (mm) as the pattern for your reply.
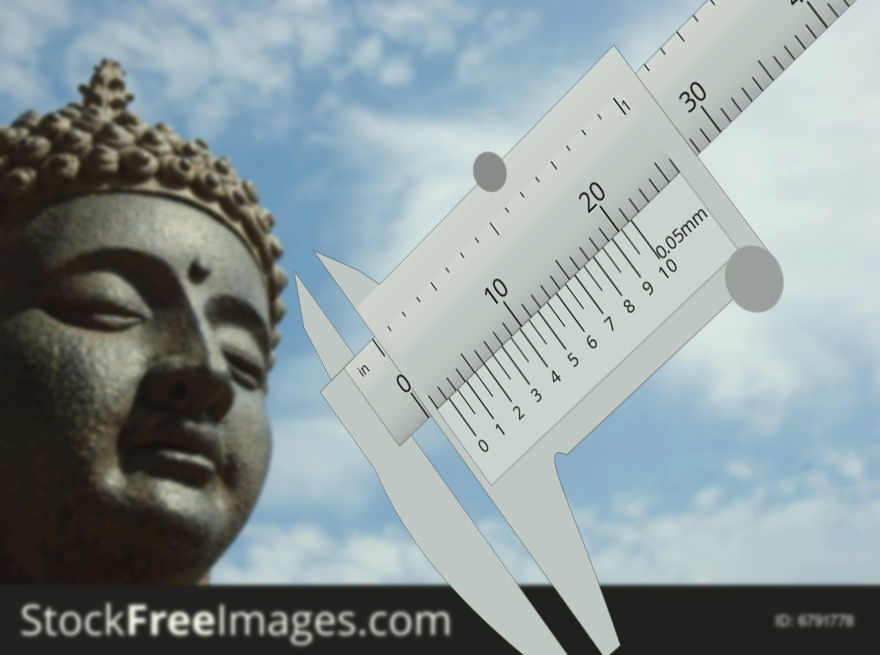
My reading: 2.2 (mm)
